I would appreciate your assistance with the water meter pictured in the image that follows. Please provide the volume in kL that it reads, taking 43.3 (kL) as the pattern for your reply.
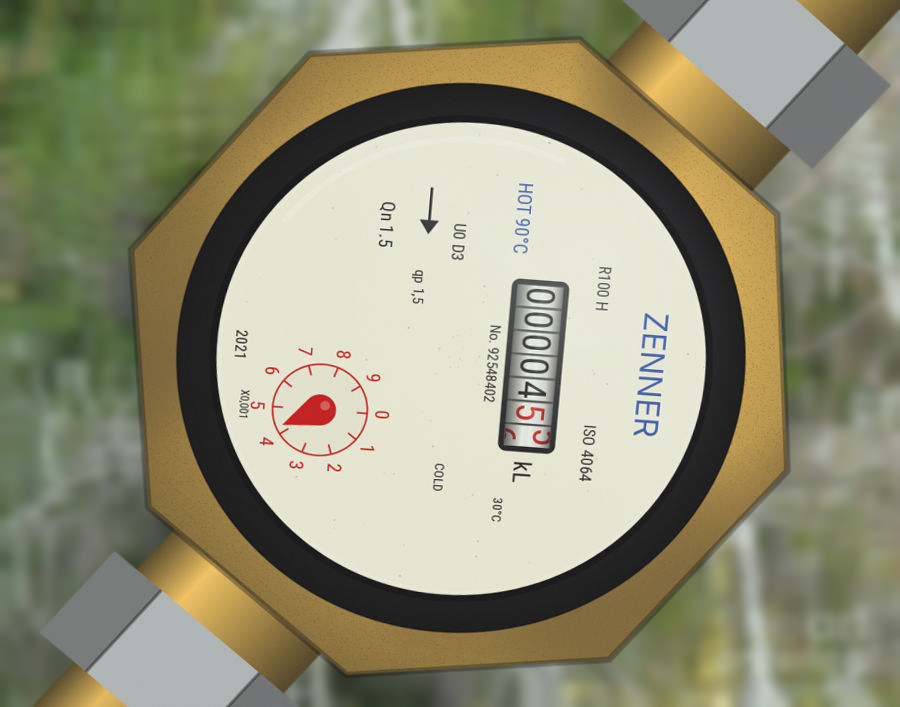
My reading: 4.554 (kL)
